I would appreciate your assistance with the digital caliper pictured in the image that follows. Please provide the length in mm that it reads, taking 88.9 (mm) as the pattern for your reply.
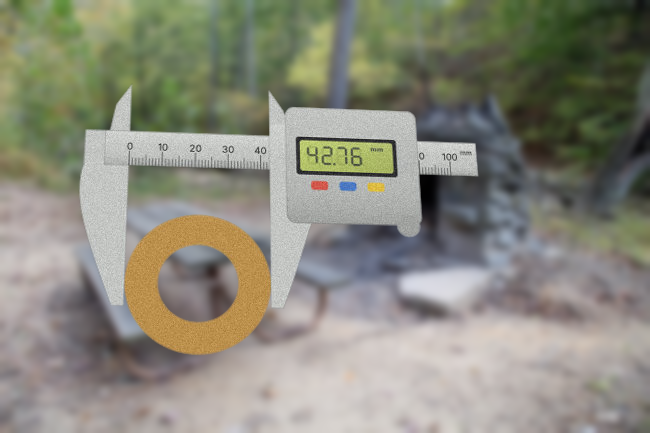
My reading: 42.76 (mm)
